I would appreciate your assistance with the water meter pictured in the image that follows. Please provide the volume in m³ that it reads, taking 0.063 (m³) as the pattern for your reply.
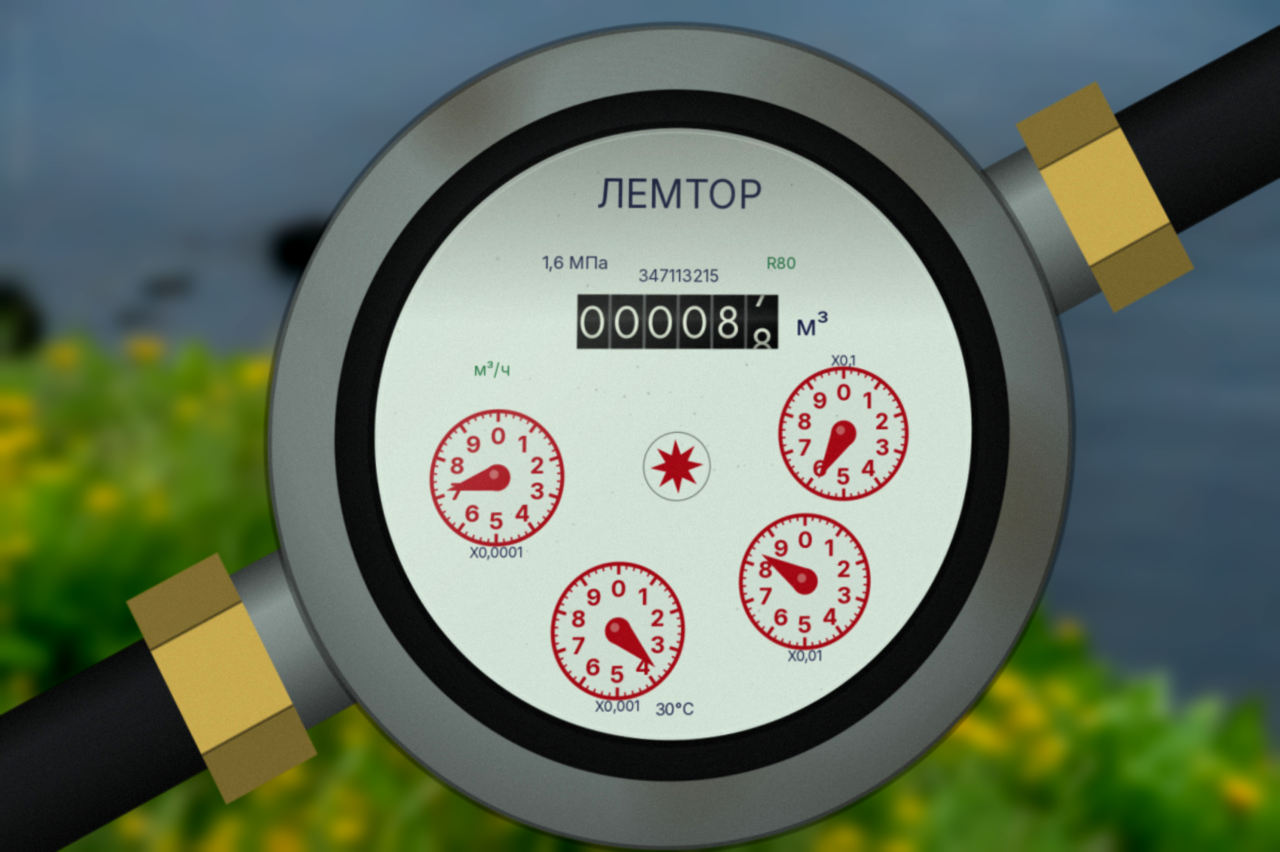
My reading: 87.5837 (m³)
